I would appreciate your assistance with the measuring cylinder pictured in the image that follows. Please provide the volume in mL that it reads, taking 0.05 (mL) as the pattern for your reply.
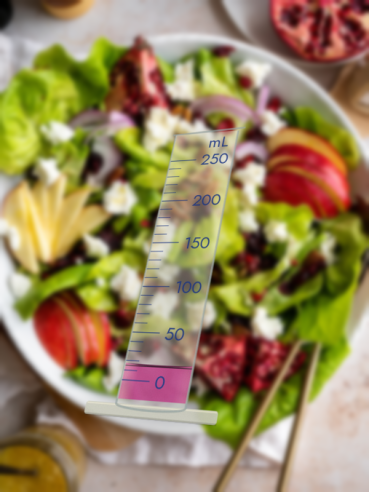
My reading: 15 (mL)
